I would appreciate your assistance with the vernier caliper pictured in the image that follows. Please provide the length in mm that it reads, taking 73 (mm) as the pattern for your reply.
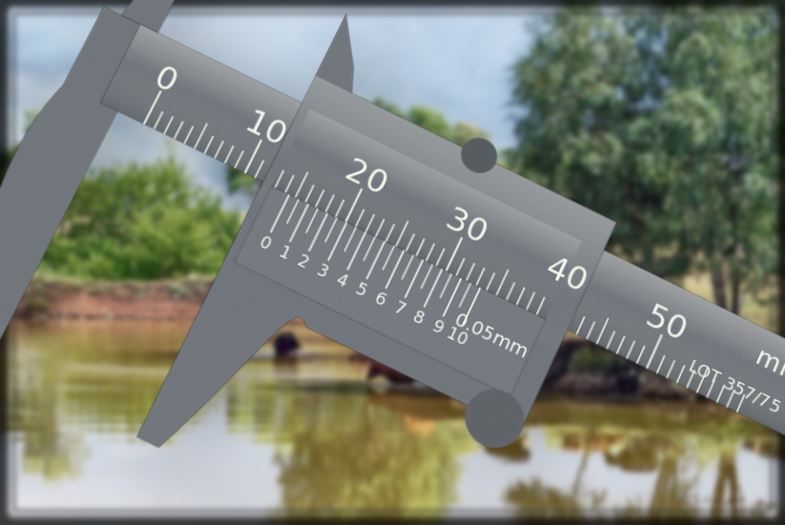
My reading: 14.4 (mm)
